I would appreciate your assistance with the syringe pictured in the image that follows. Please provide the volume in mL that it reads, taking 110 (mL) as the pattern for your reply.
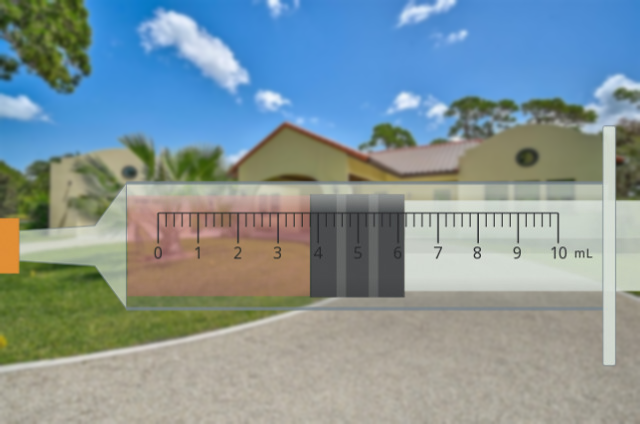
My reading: 3.8 (mL)
